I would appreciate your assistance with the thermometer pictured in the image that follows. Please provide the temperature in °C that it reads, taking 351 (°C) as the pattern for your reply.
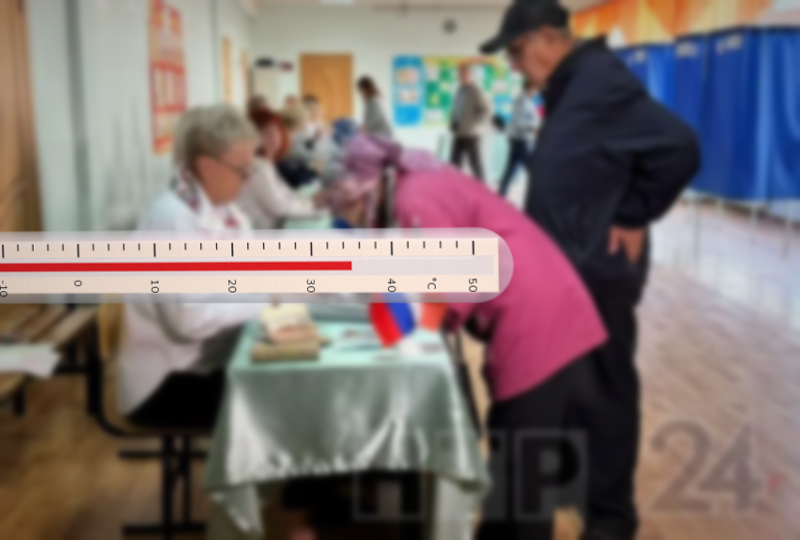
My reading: 35 (°C)
